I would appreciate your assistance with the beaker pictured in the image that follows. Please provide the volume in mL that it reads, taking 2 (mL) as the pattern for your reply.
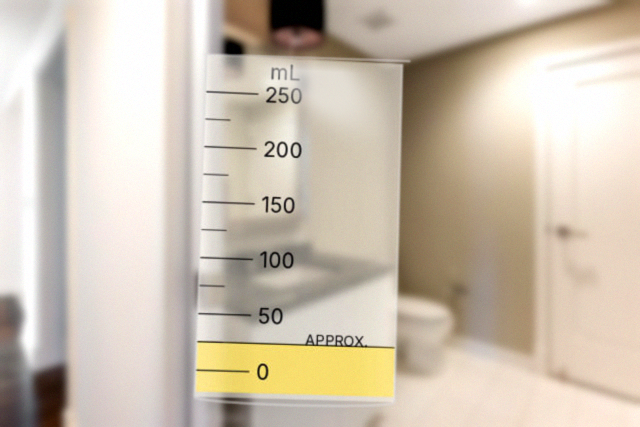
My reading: 25 (mL)
